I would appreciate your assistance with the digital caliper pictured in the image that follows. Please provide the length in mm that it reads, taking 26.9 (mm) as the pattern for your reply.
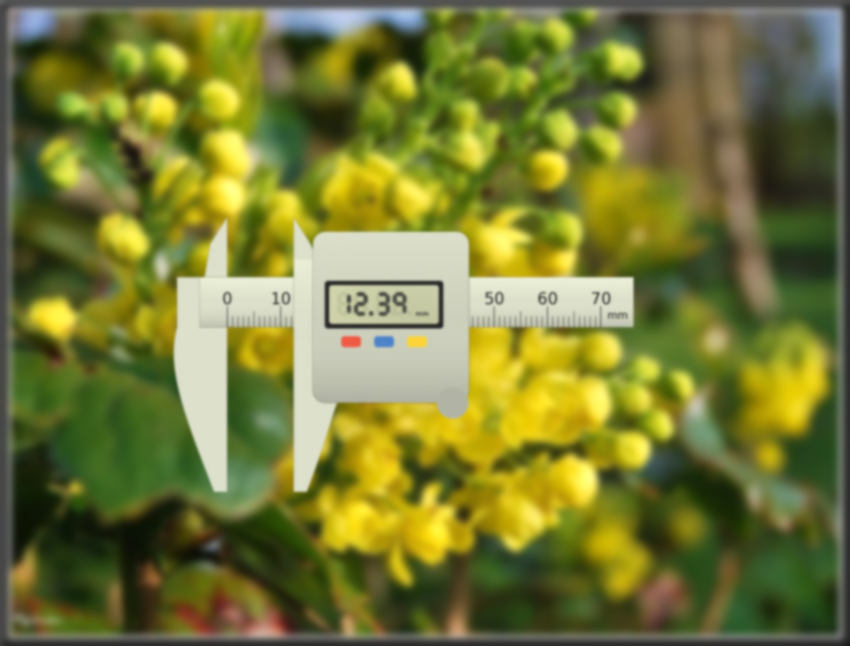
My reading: 12.39 (mm)
